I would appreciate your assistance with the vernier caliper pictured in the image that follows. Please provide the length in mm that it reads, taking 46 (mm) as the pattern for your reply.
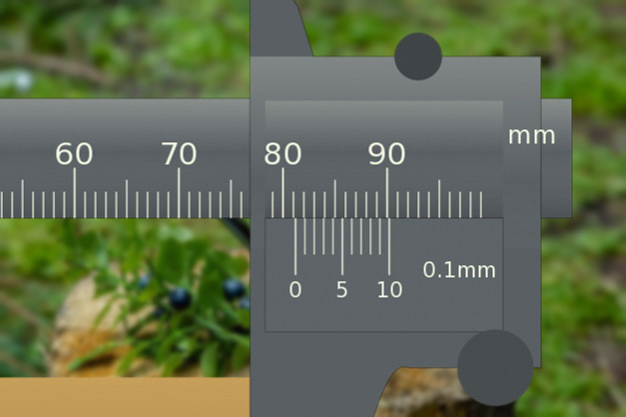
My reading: 81.2 (mm)
